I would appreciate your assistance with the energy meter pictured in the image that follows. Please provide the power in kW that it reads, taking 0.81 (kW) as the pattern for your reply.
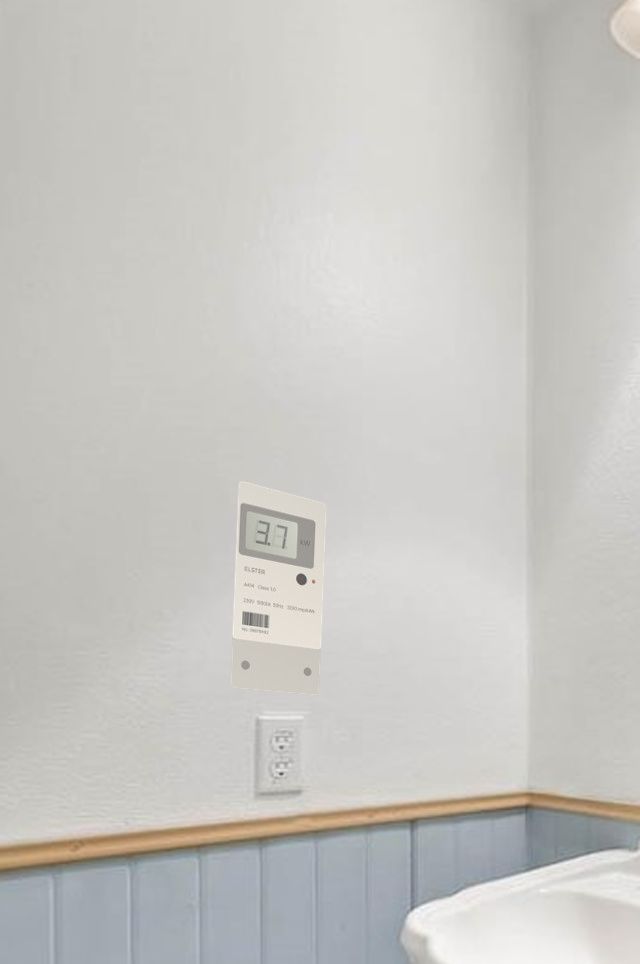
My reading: 3.7 (kW)
